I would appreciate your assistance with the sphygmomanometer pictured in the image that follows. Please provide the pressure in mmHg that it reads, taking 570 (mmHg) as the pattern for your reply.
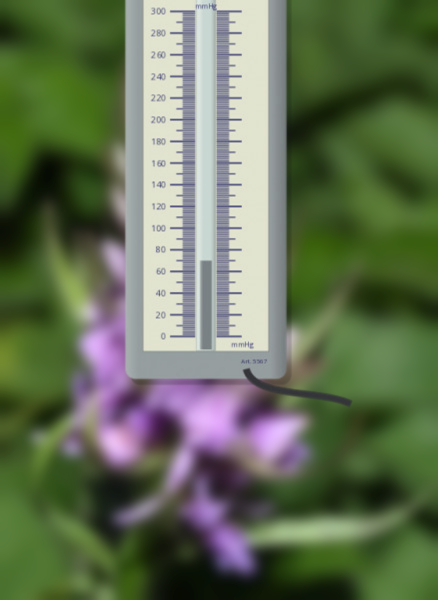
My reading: 70 (mmHg)
